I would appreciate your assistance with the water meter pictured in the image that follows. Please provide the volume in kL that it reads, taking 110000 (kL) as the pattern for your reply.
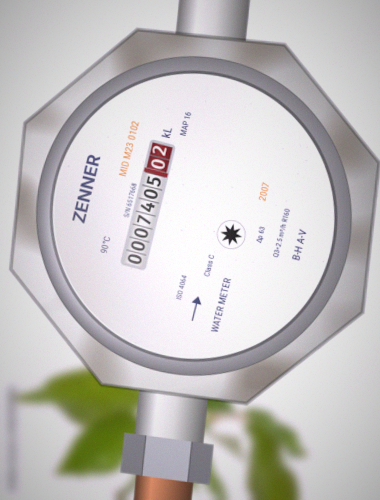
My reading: 7405.02 (kL)
